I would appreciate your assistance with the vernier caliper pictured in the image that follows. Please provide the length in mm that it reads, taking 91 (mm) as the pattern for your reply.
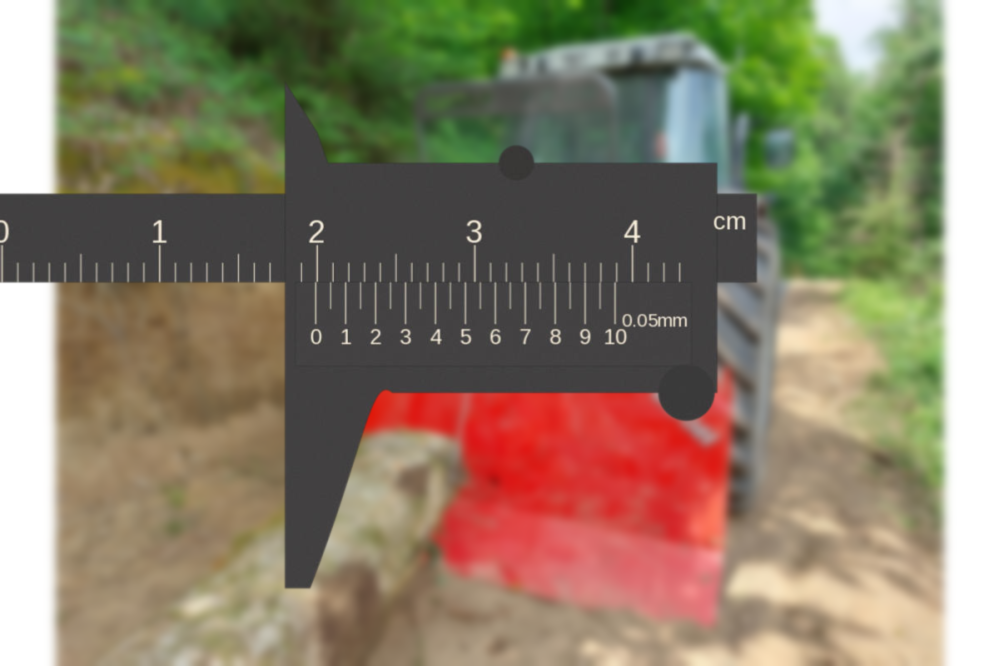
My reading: 19.9 (mm)
